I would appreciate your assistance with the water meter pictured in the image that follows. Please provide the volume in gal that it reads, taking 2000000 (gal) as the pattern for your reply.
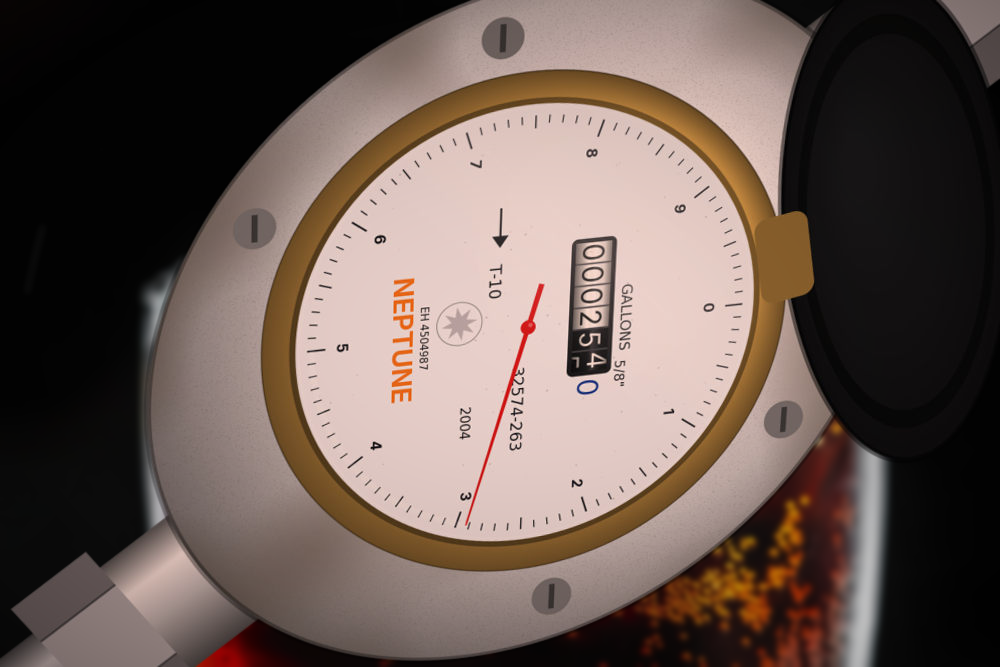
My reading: 2542.9 (gal)
